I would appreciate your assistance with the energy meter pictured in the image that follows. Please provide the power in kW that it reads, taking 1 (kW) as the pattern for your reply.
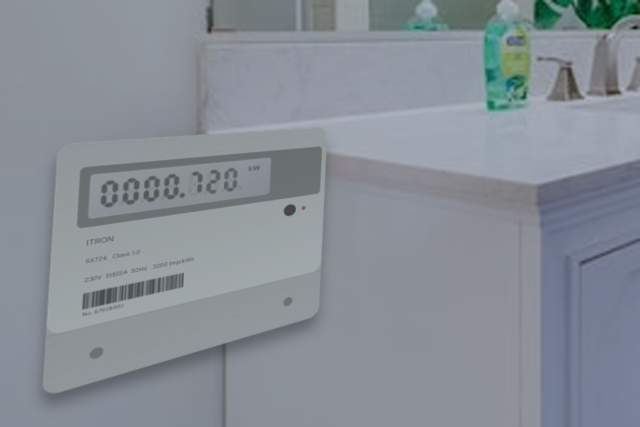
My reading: 0.720 (kW)
